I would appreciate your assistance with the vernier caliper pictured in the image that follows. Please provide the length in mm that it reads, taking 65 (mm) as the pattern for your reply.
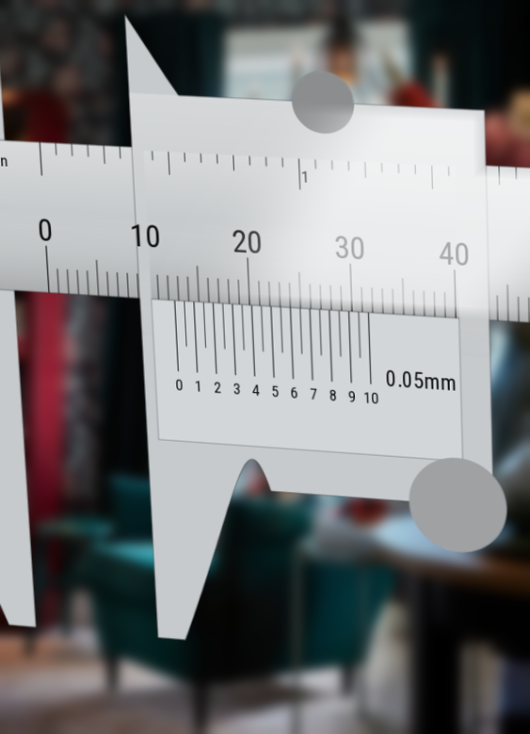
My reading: 12.6 (mm)
